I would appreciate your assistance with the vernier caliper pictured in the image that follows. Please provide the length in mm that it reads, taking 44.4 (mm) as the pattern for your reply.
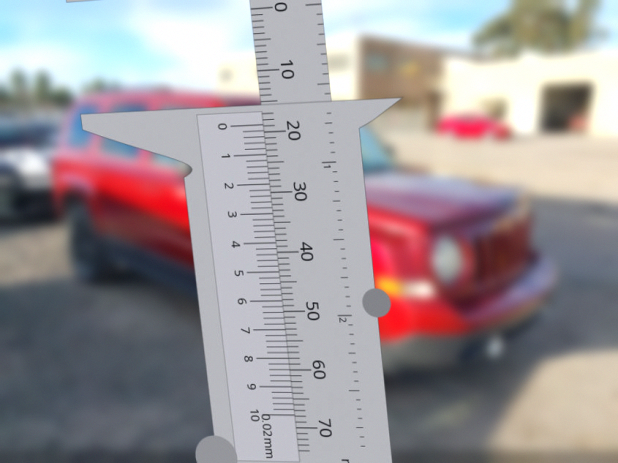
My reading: 18.8 (mm)
